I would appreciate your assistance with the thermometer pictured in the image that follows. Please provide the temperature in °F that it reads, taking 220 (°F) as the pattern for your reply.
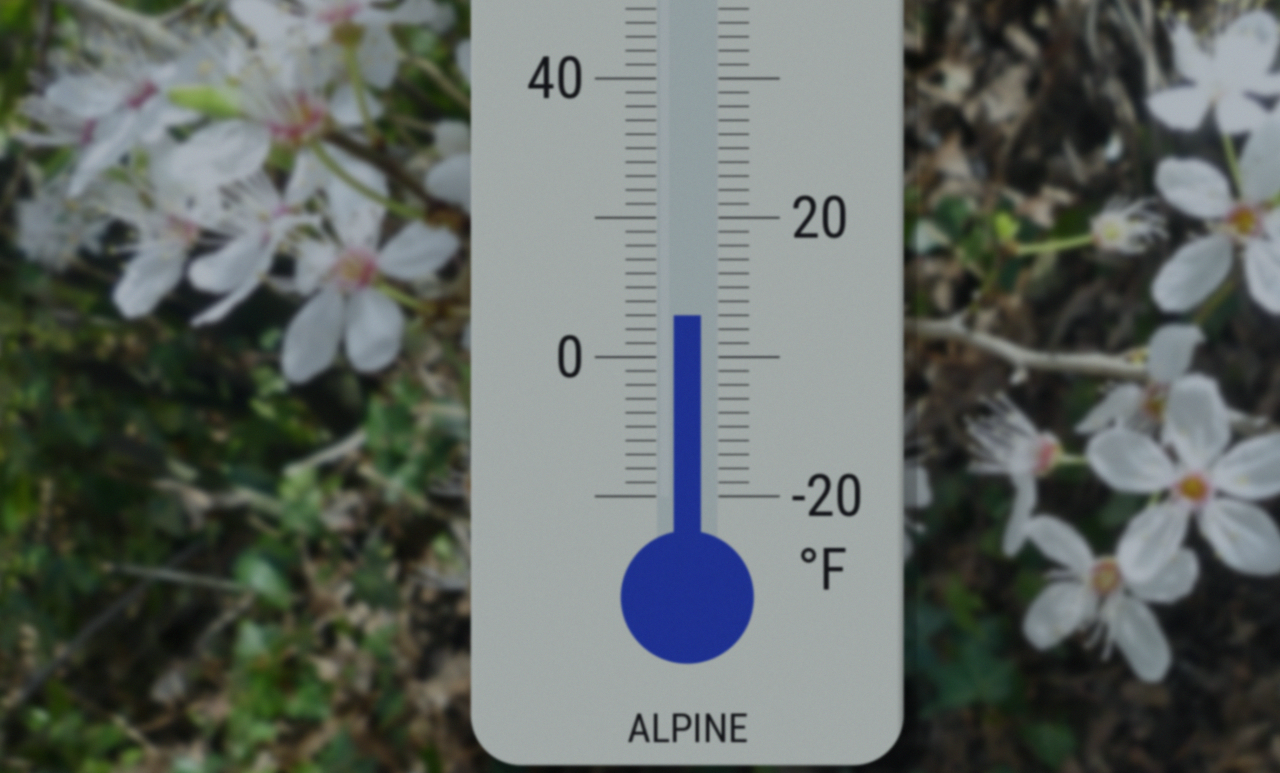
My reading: 6 (°F)
